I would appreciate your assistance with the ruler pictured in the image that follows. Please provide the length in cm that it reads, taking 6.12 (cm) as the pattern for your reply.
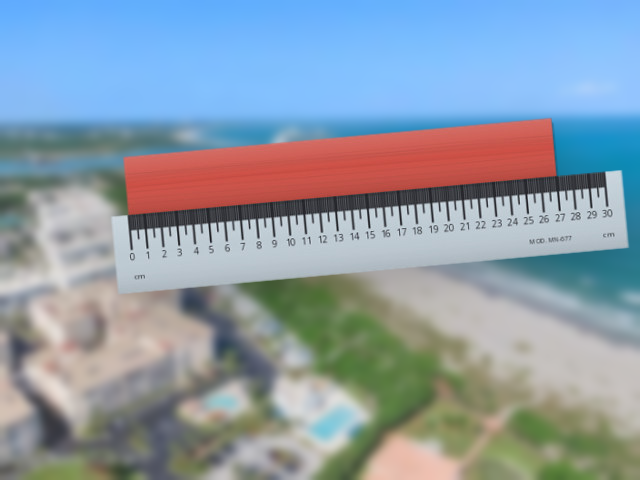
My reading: 27 (cm)
